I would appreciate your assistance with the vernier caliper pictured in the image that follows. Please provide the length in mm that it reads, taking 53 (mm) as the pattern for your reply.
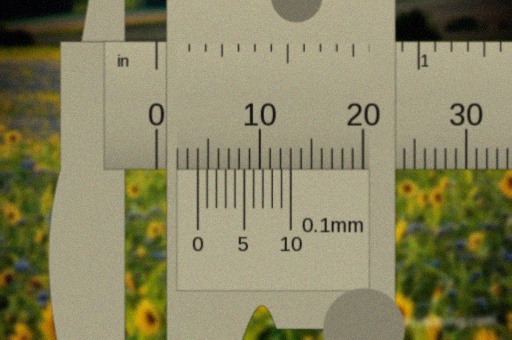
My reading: 4.0 (mm)
